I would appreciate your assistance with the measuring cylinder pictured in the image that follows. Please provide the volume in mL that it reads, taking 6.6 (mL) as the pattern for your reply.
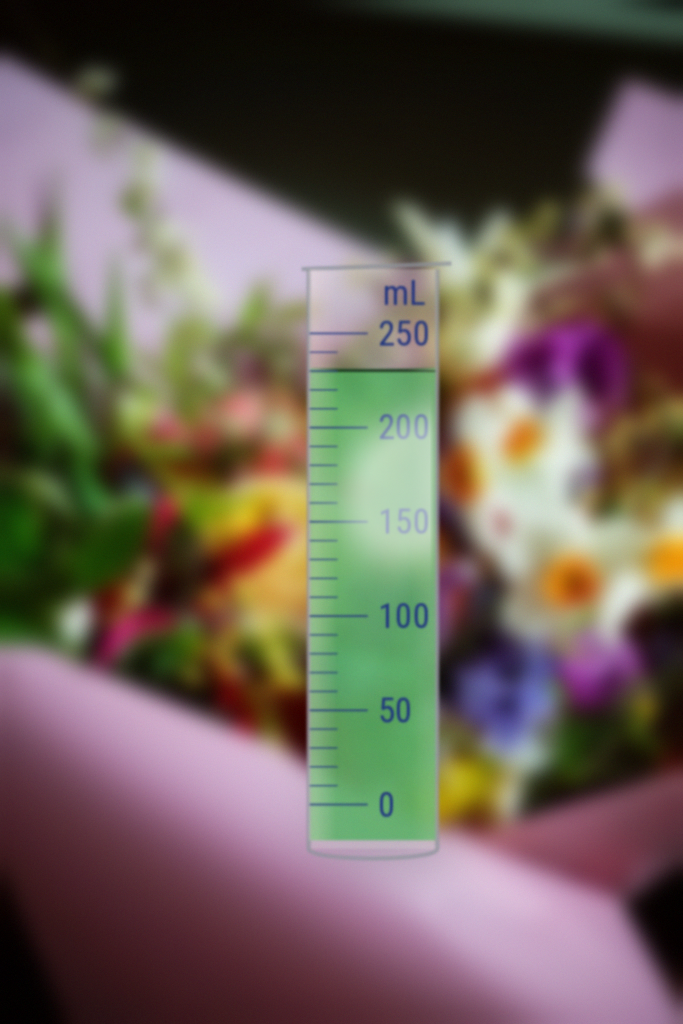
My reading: 230 (mL)
